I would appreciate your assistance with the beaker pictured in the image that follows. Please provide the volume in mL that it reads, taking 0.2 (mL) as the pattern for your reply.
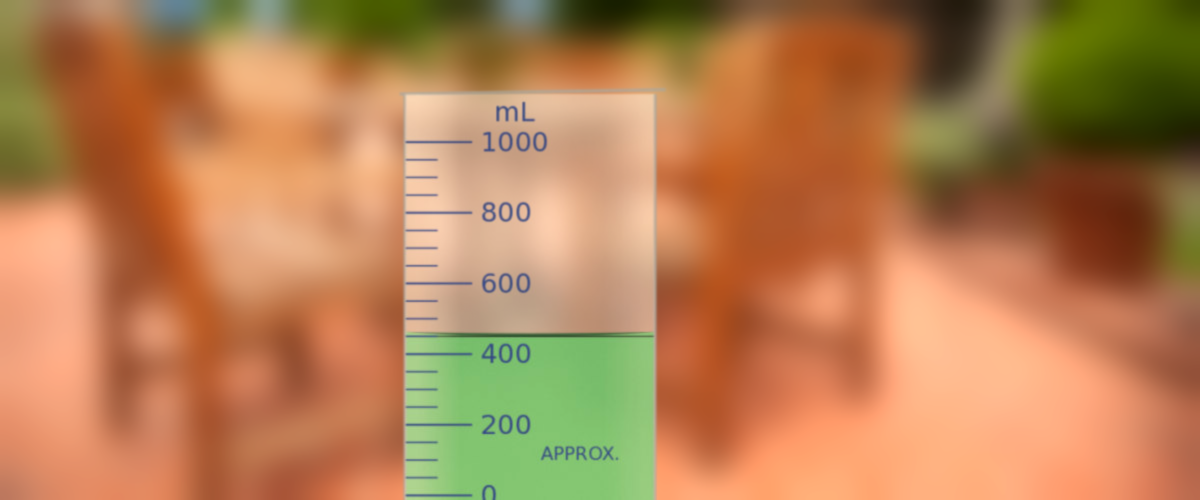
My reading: 450 (mL)
